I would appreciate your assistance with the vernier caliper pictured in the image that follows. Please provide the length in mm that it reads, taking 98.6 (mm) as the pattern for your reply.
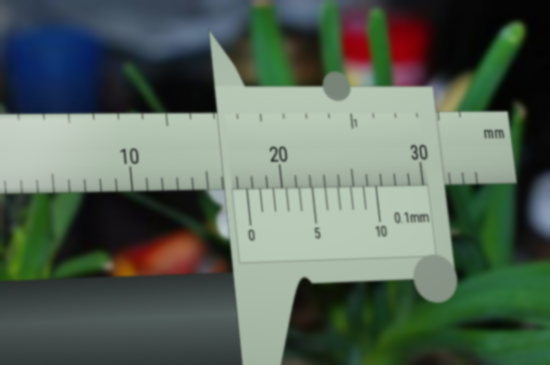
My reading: 17.6 (mm)
